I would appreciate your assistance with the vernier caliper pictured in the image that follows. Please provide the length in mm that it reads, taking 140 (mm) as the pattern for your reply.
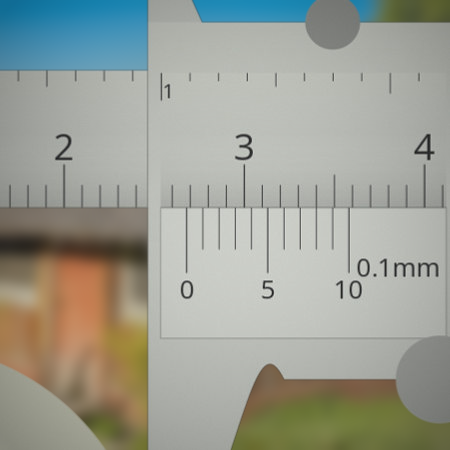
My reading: 26.8 (mm)
